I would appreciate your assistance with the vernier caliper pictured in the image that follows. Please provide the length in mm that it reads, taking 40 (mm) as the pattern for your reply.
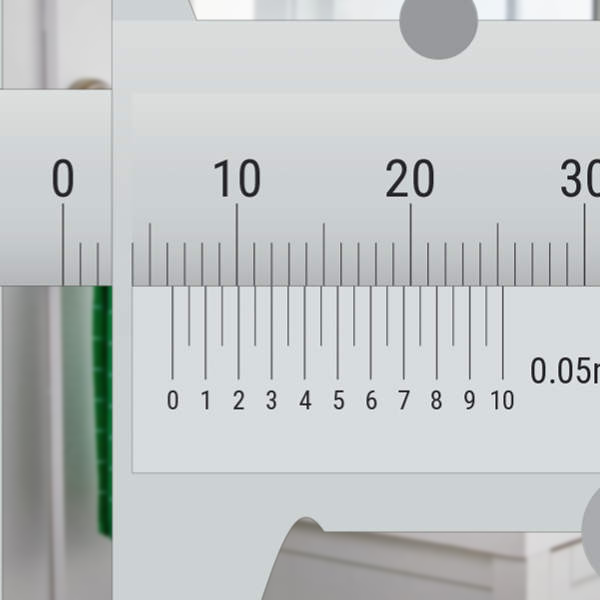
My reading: 6.3 (mm)
